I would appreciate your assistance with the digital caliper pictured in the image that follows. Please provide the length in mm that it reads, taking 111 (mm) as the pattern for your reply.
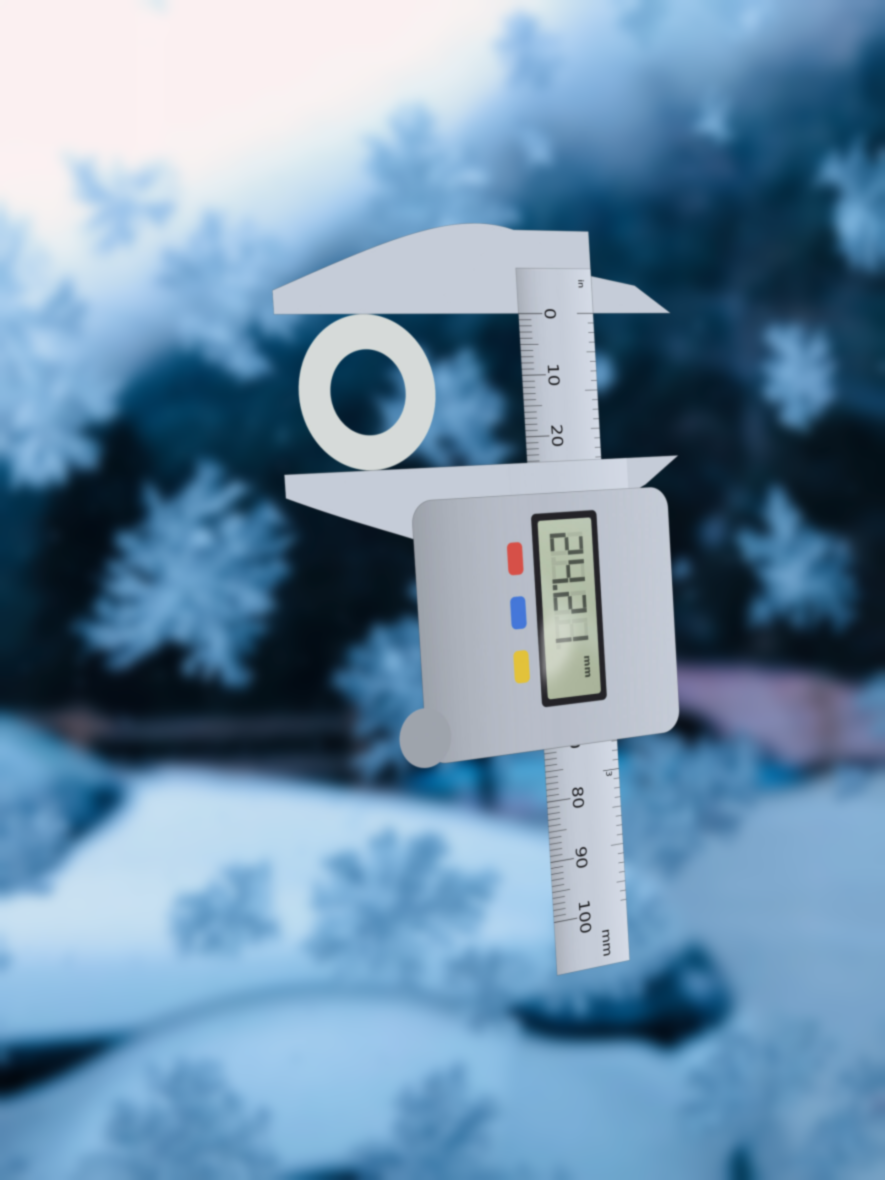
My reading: 24.21 (mm)
